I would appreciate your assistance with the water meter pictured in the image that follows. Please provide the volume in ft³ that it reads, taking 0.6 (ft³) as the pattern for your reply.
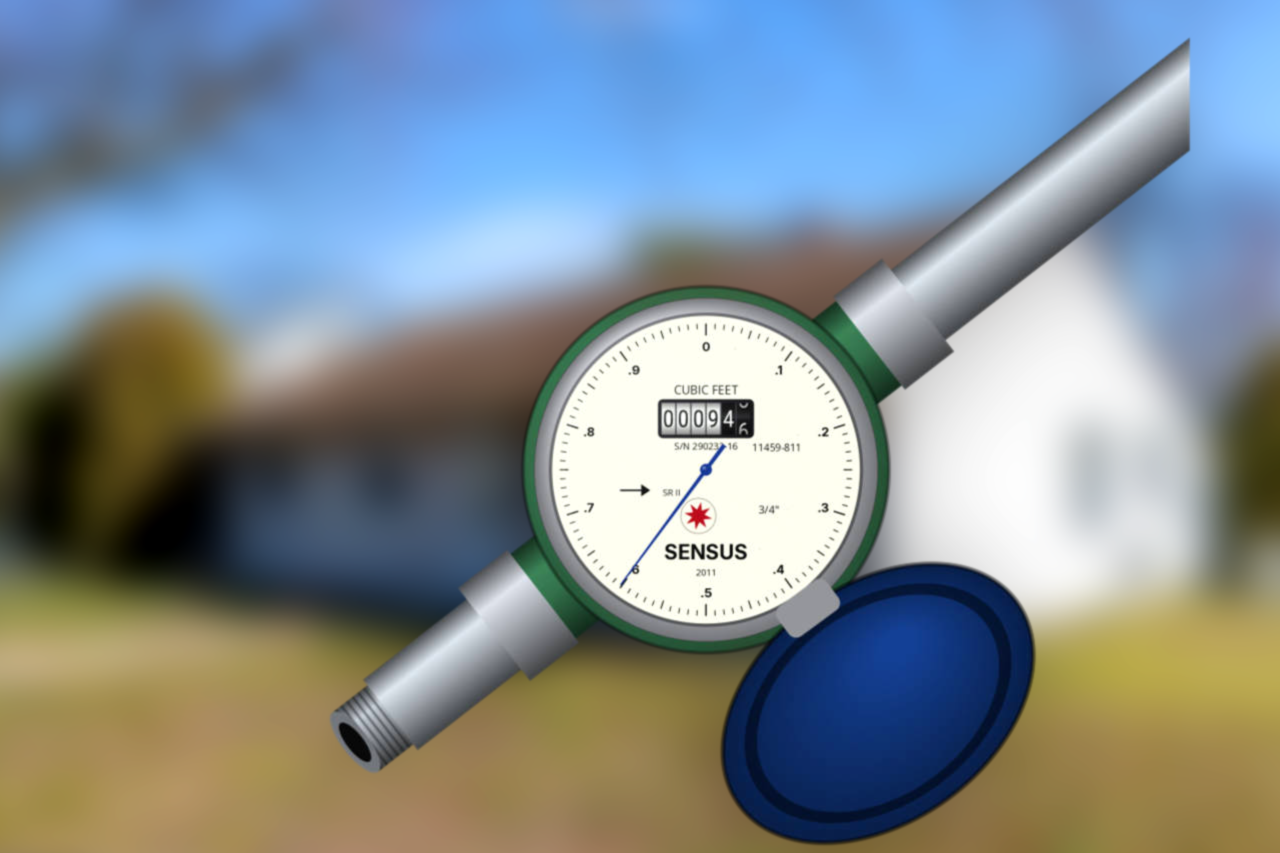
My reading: 945.60 (ft³)
